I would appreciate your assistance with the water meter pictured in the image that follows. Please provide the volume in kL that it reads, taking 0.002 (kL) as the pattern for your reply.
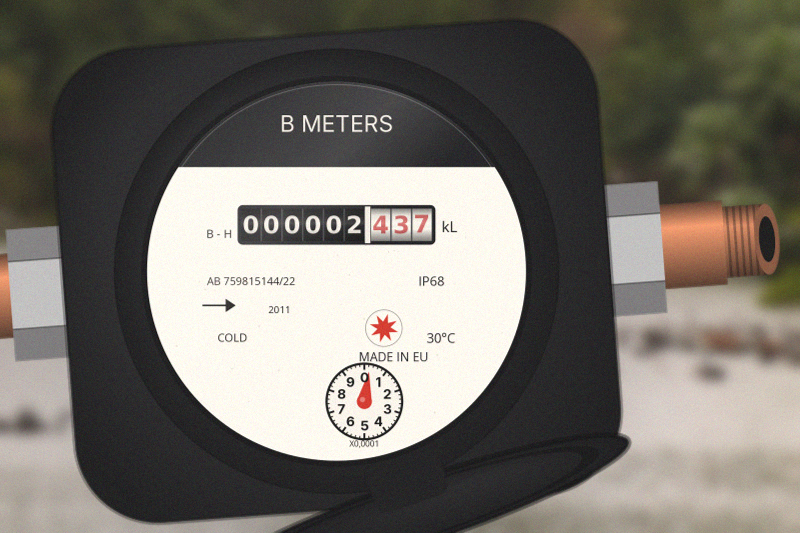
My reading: 2.4370 (kL)
